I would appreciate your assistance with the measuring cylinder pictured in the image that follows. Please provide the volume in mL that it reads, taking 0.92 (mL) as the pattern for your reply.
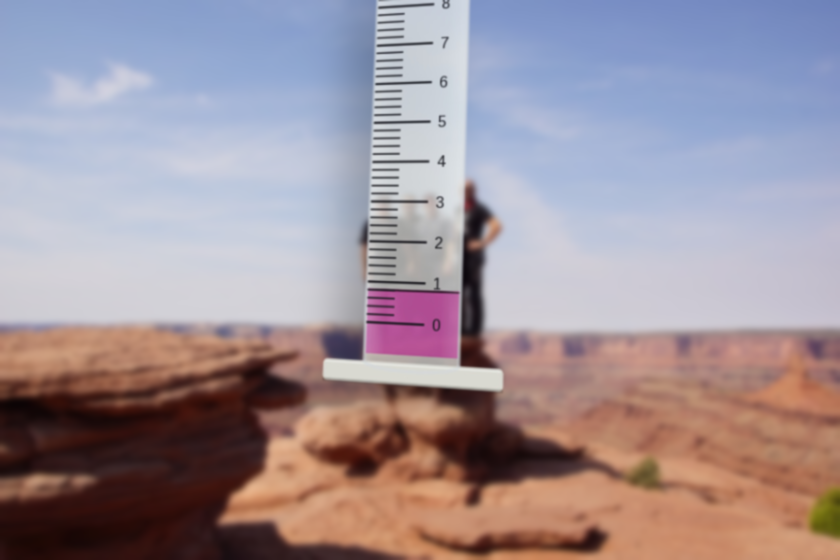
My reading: 0.8 (mL)
